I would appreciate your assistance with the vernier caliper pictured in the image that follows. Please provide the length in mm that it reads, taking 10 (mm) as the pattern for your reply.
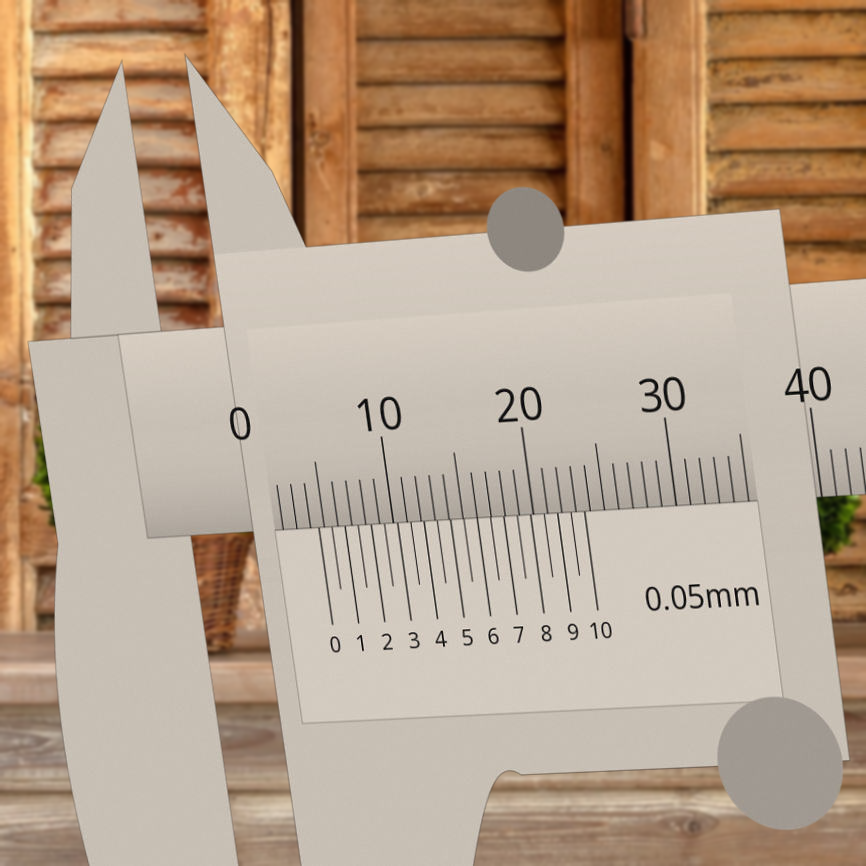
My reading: 4.6 (mm)
